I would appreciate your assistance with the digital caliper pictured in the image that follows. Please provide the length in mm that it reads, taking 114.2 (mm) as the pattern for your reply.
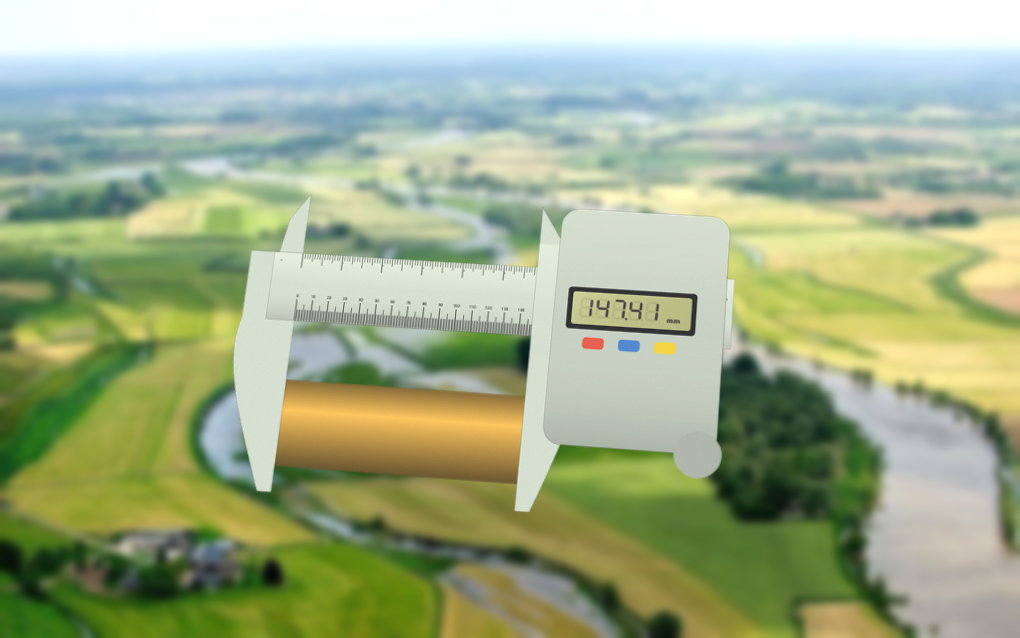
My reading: 147.41 (mm)
